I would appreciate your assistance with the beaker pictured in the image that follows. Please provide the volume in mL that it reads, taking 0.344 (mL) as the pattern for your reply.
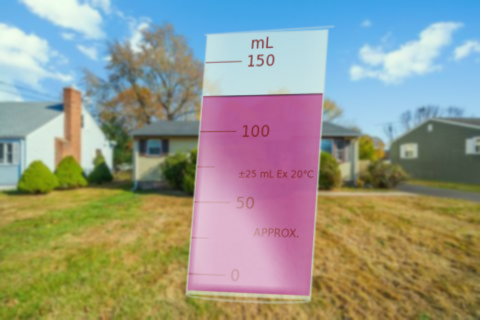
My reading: 125 (mL)
